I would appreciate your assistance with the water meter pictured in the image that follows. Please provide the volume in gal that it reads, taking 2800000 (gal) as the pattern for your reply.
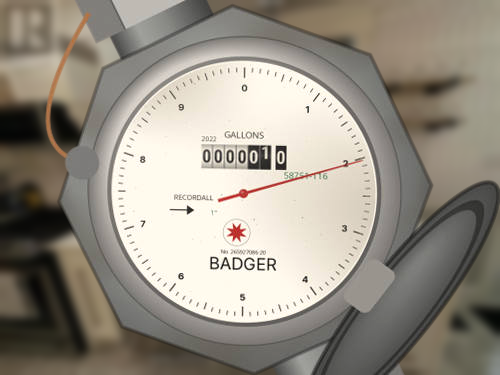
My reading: 12.0 (gal)
